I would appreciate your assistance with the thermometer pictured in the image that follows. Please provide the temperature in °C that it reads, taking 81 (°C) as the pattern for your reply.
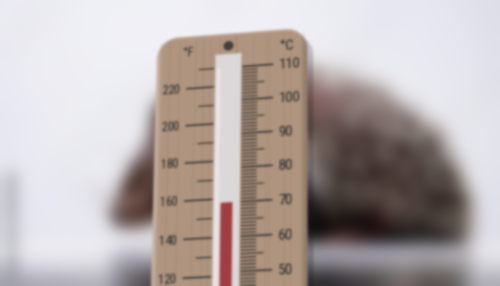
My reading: 70 (°C)
